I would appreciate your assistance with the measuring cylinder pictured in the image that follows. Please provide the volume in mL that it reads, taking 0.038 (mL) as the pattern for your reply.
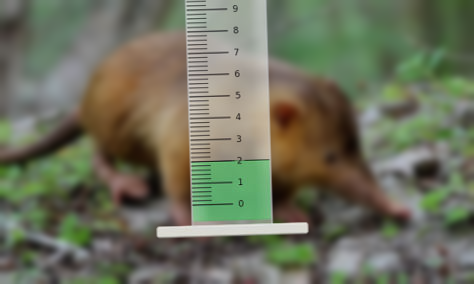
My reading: 2 (mL)
